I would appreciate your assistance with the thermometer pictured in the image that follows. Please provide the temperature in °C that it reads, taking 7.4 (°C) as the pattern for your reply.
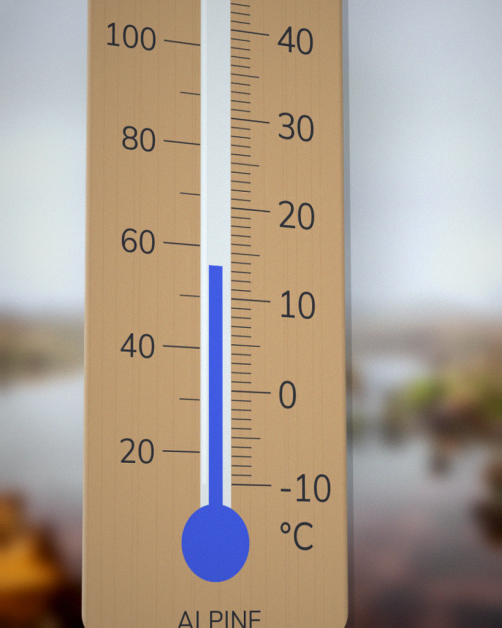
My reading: 13.5 (°C)
